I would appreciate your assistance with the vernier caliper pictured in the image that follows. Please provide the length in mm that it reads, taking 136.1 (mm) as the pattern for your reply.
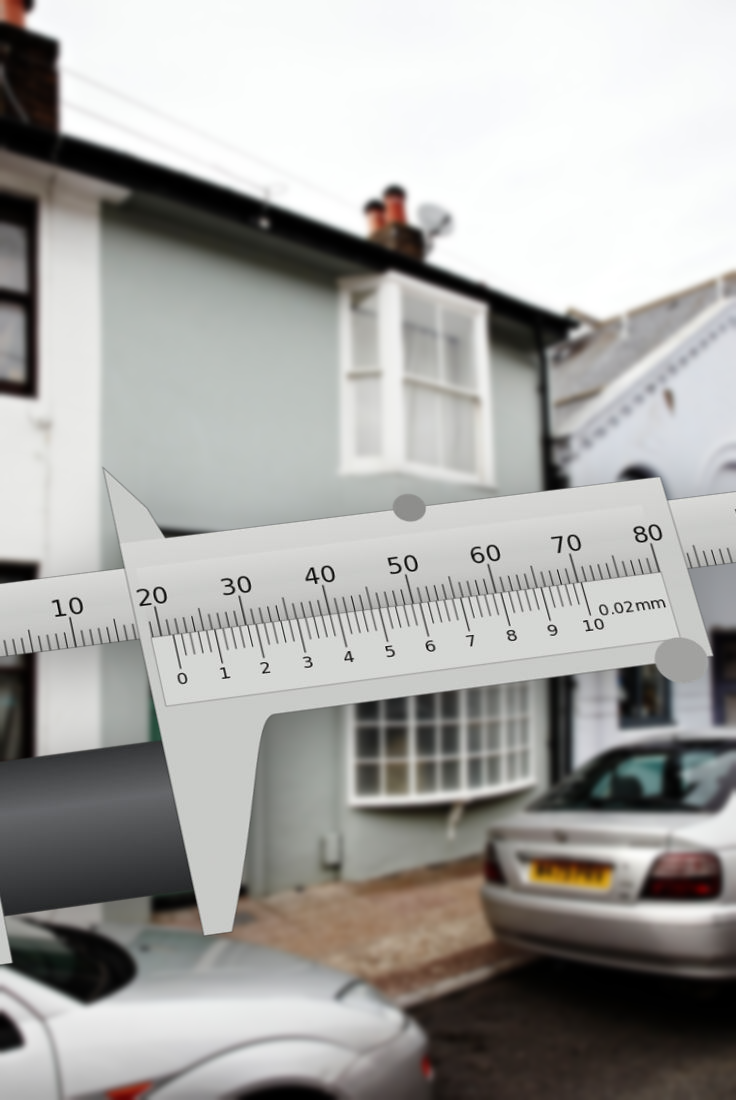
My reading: 21.4 (mm)
